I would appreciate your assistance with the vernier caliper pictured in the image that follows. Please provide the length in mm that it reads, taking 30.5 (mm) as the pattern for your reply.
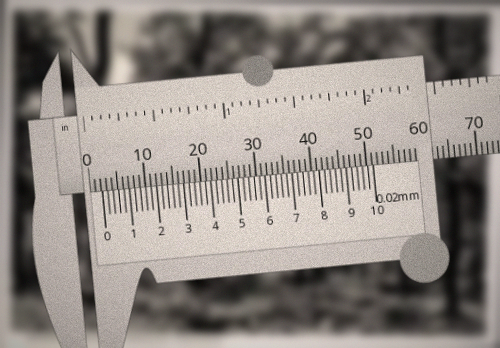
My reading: 2.2 (mm)
